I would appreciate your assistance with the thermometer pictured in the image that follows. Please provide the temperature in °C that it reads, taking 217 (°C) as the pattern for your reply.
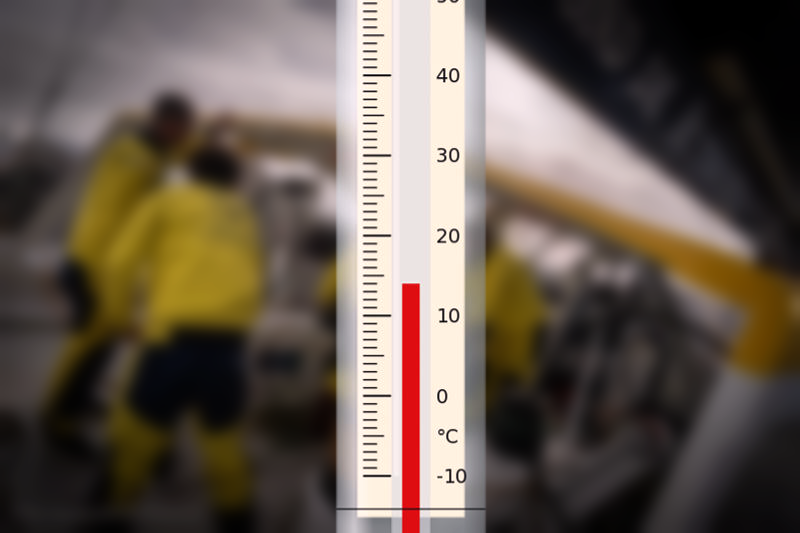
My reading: 14 (°C)
